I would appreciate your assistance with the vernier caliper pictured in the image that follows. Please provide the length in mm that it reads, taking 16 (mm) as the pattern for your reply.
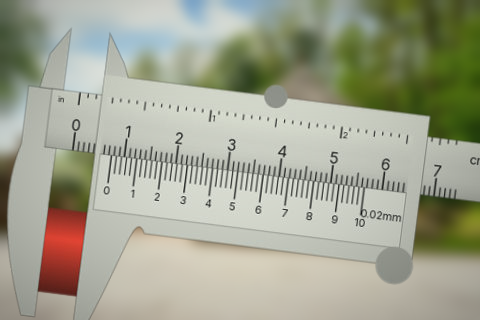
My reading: 7.5 (mm)
